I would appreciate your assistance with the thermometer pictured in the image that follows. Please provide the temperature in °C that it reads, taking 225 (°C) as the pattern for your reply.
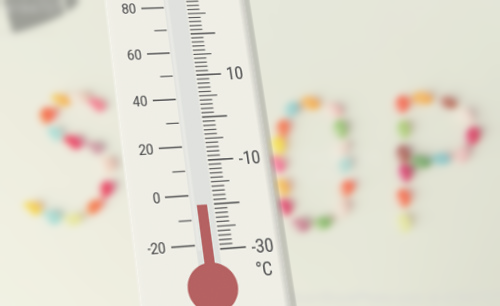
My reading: -20 (°C)
